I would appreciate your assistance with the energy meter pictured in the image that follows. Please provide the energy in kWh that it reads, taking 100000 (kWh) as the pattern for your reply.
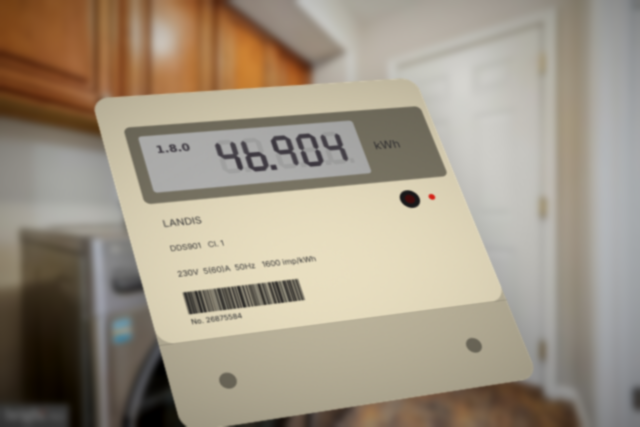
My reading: 46.904 (kWh)
